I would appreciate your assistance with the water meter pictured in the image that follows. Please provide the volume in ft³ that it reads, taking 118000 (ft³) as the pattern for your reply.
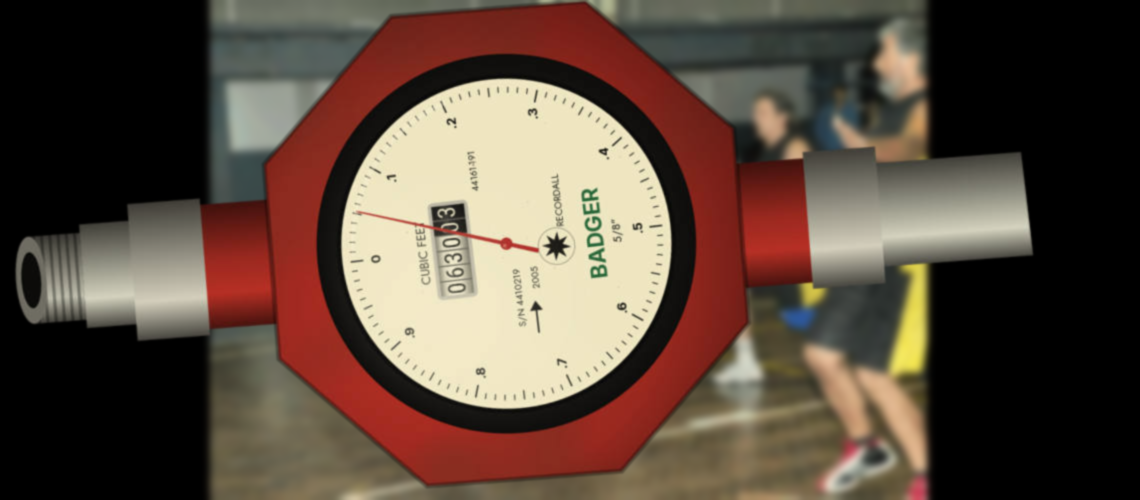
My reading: 63003.05 (ft³)
